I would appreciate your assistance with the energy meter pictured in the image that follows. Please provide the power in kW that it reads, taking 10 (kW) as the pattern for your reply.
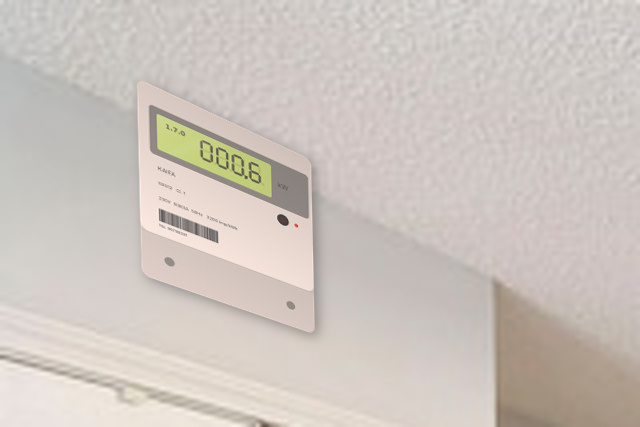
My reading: 0.6 (kW)
